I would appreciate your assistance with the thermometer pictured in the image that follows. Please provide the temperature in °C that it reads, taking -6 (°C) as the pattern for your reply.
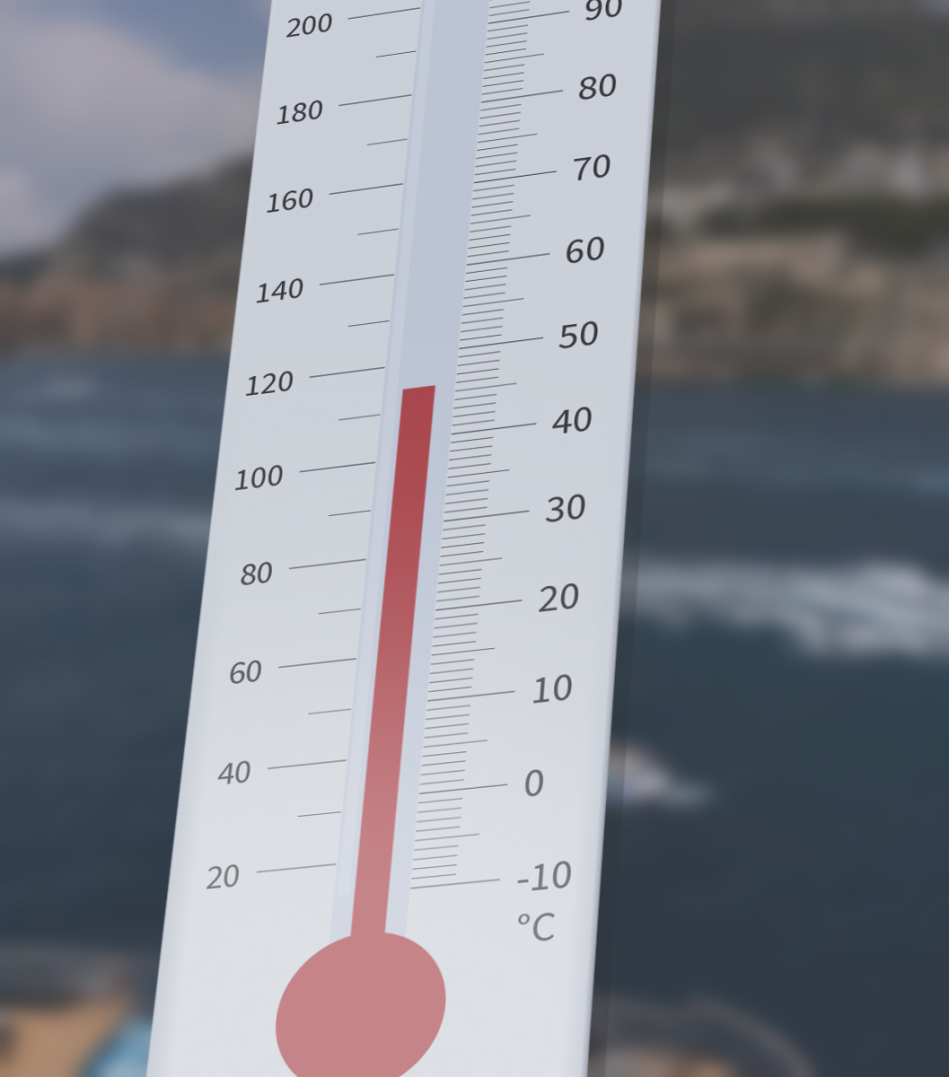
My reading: 46 (°C)
